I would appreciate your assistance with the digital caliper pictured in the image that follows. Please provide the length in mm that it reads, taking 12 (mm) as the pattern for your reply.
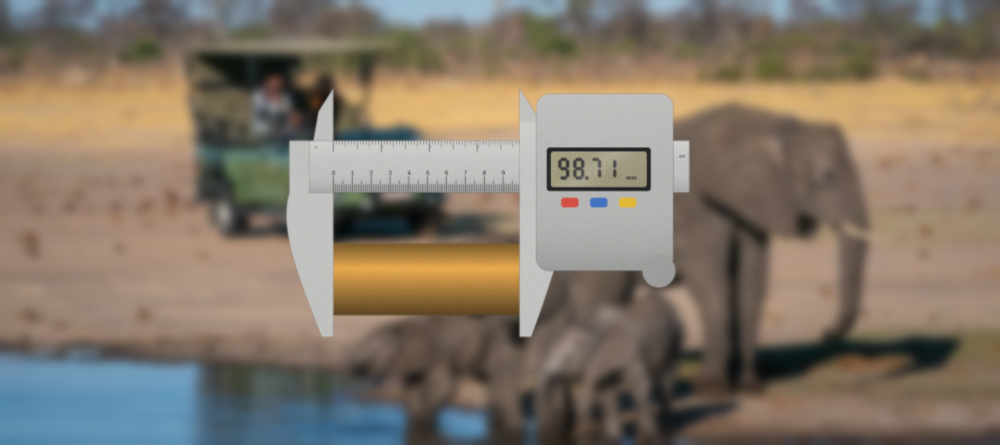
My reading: 98.71 (mm)
